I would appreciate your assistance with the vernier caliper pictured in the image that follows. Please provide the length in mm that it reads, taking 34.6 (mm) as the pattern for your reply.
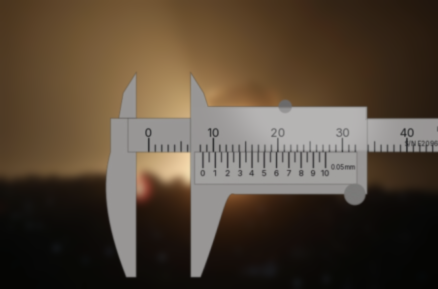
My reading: 8.4 (mm)
